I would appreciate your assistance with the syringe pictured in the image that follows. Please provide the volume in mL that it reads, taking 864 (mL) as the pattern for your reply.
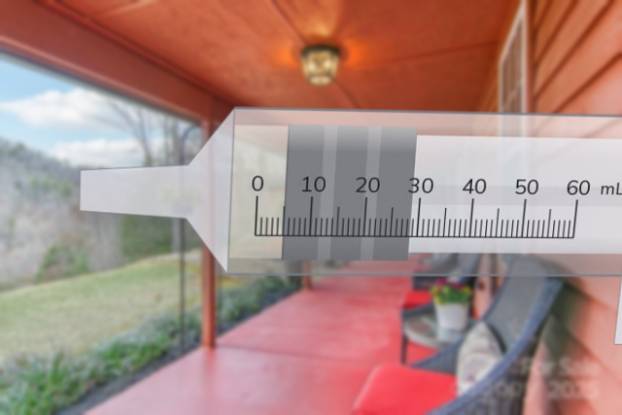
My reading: 5 (mL)
